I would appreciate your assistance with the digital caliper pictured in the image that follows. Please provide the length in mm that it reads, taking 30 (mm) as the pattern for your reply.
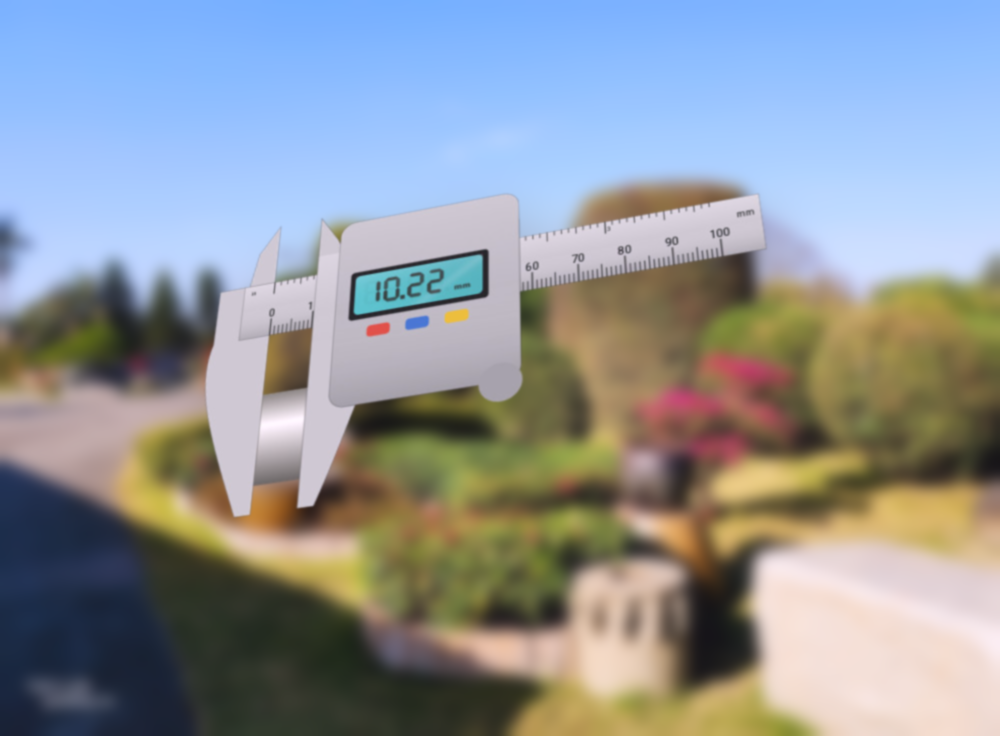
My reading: 10.22 (mm)
